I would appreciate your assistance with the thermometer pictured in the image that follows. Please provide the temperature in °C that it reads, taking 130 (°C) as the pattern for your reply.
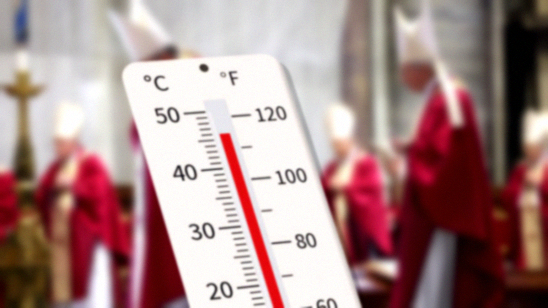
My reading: 46 (°C)
